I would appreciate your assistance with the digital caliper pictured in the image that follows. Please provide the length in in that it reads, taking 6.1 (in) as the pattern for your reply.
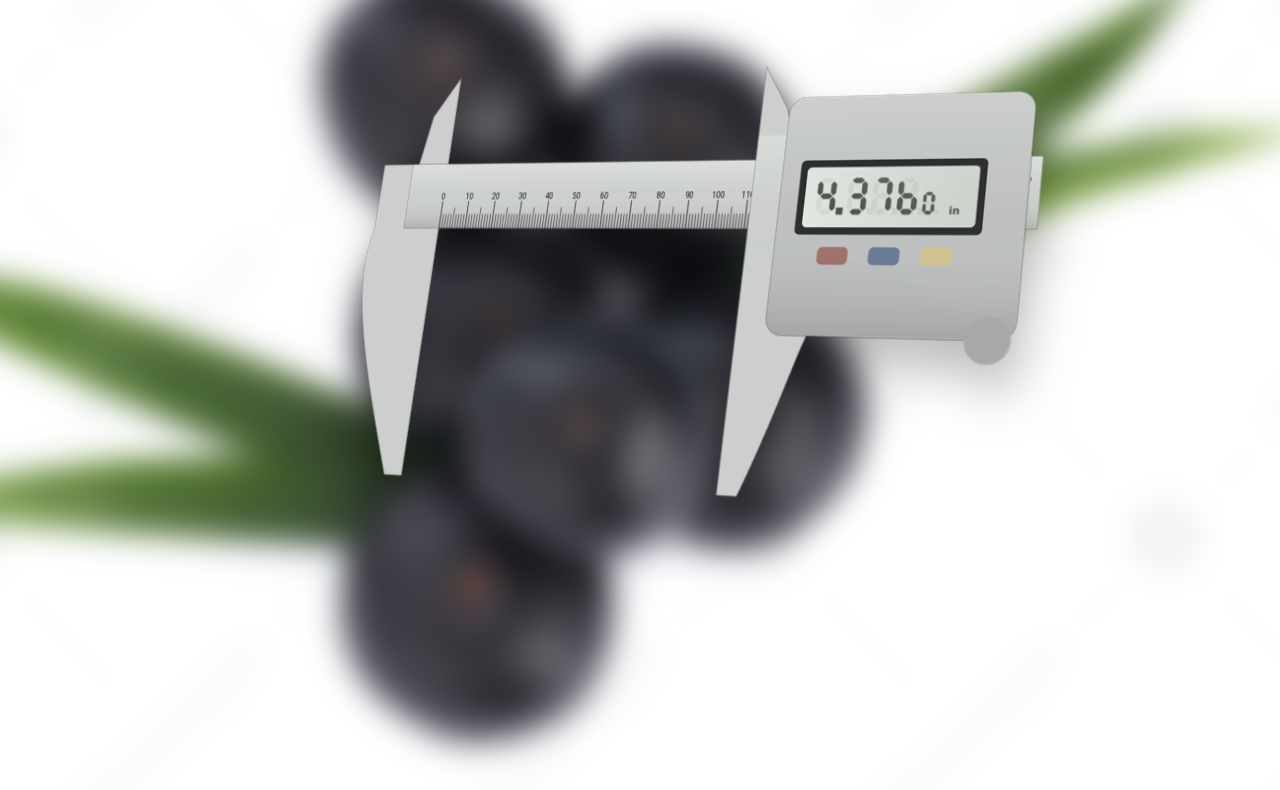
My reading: 4.3760 (in)
